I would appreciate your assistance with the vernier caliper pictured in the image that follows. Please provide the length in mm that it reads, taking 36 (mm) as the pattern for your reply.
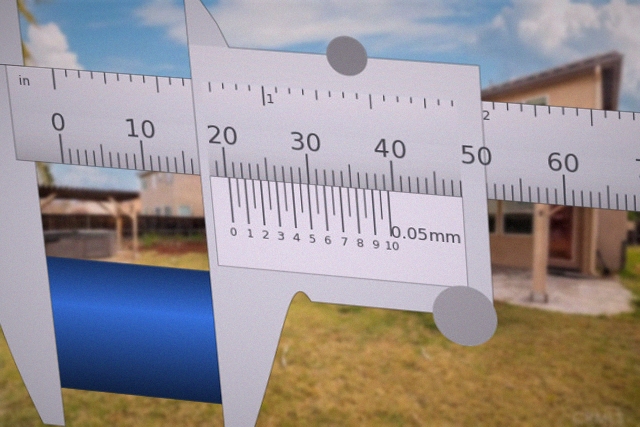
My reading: 20.4 (mm)
